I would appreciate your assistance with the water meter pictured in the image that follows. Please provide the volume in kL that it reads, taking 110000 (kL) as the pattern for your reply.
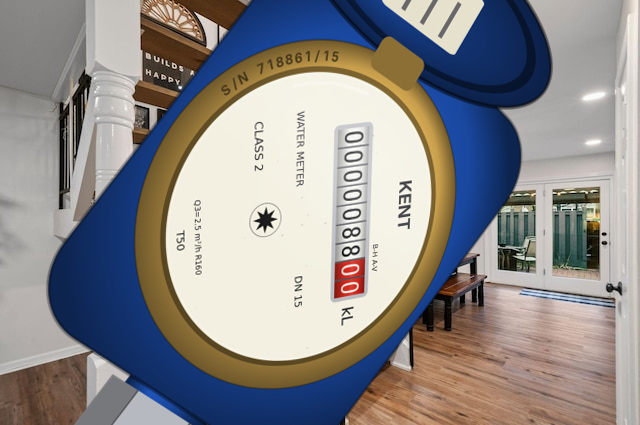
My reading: 88.00 (kL)
